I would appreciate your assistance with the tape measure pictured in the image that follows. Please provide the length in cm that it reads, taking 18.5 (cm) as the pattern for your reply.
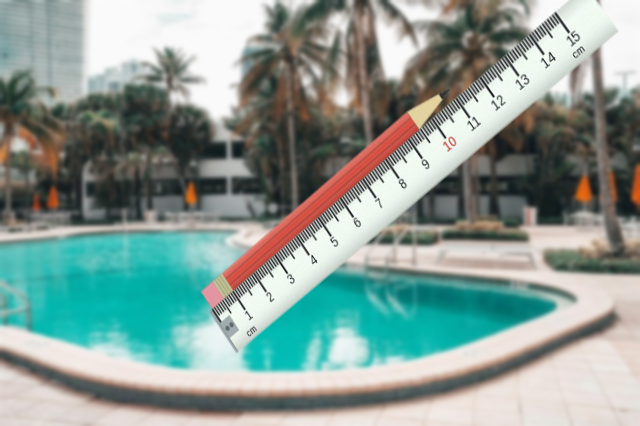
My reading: 11 (cm)
